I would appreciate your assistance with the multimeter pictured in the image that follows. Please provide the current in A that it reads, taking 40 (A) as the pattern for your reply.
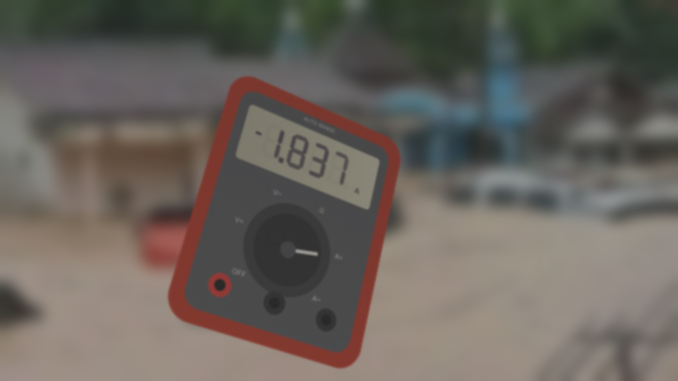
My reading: -1.837 (A)
